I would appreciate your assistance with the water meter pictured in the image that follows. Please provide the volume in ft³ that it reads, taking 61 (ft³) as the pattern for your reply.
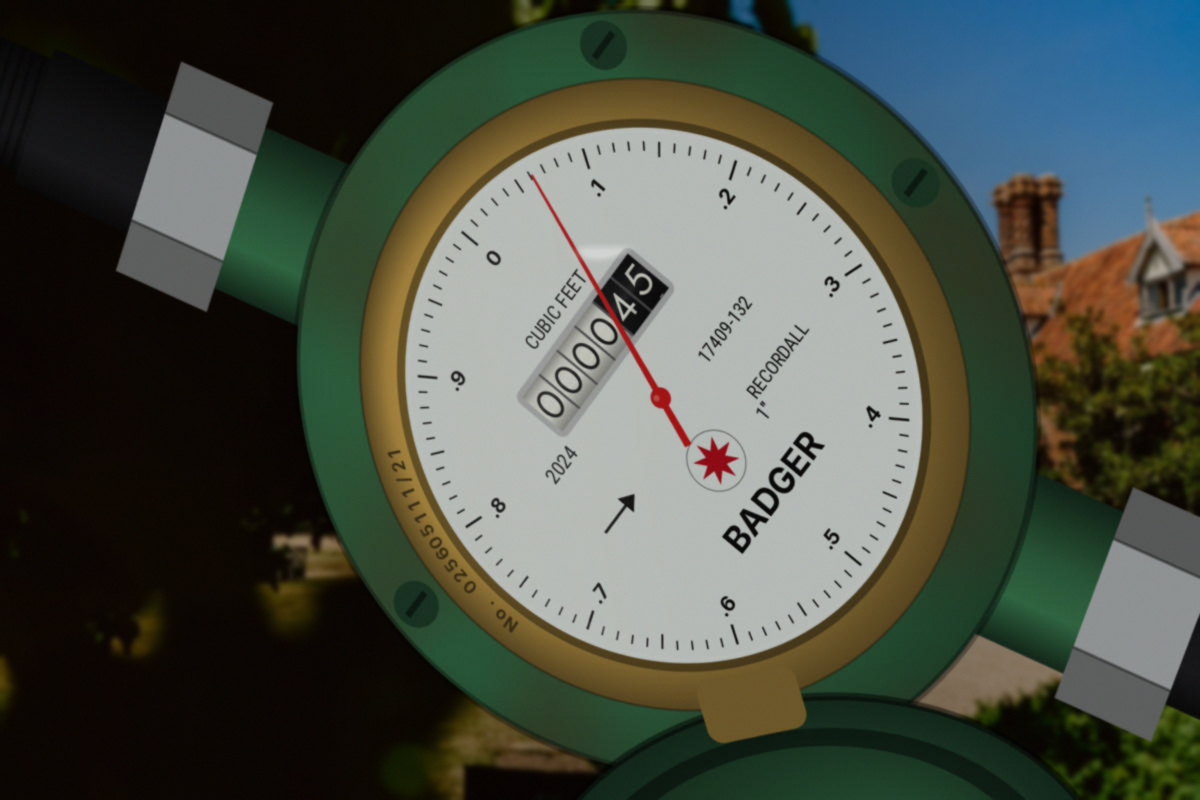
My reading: 45.06 (ft³)
